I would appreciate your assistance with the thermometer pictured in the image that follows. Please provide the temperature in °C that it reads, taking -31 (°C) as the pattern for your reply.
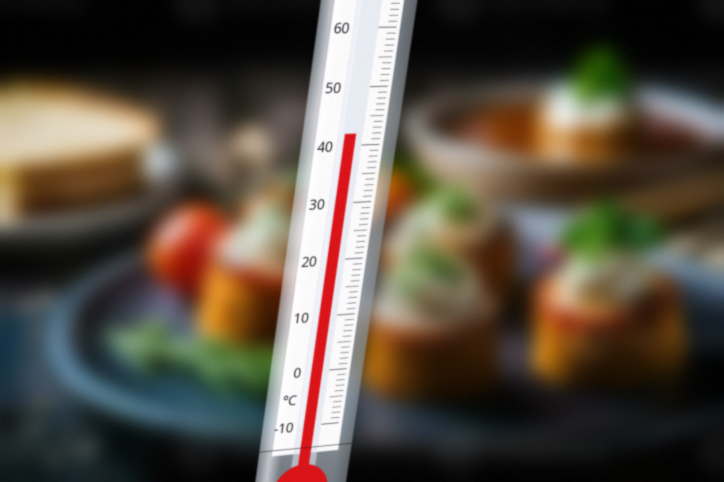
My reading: 42 (°C)
